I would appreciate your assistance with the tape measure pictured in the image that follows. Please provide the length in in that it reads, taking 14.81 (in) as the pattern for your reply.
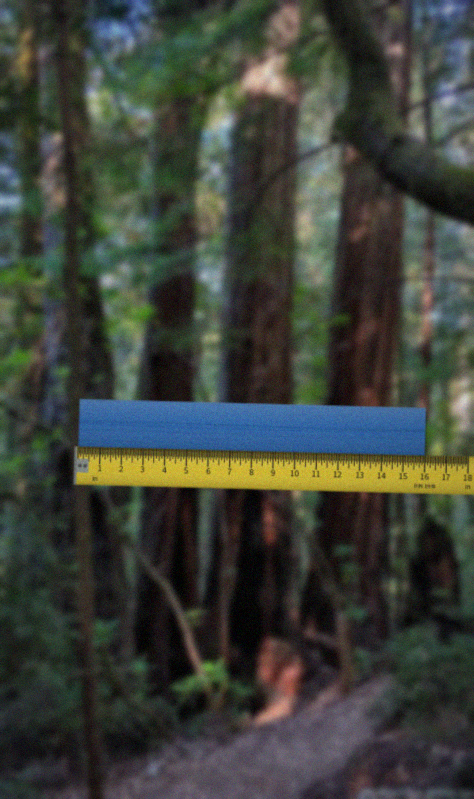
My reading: 16 (in)
